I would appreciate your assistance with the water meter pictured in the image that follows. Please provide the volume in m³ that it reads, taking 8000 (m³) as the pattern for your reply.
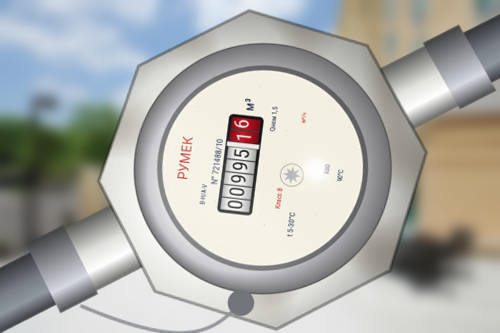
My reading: 995.16 (m³)
